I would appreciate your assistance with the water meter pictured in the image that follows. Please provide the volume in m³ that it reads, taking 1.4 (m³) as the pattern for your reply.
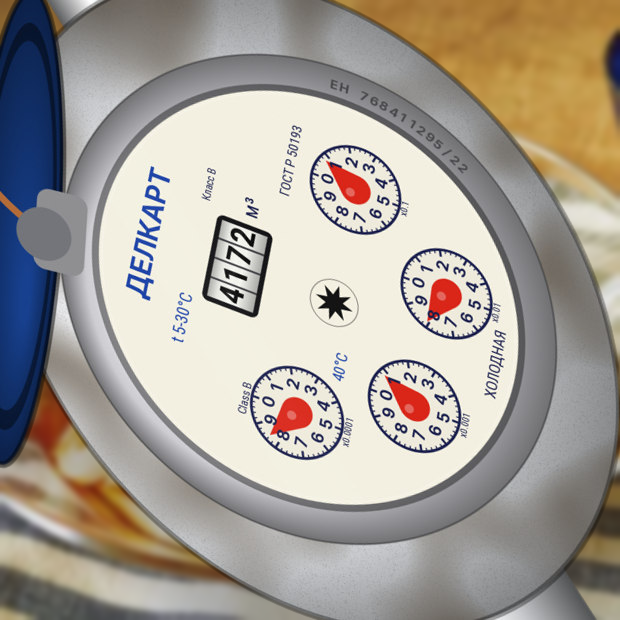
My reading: 4172.0808 (m³)
